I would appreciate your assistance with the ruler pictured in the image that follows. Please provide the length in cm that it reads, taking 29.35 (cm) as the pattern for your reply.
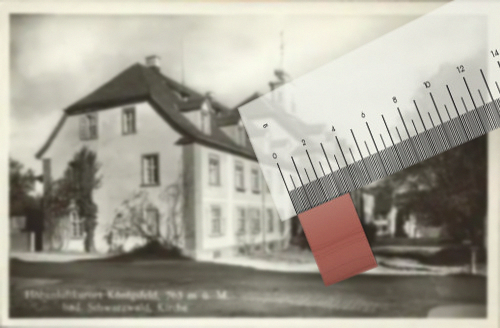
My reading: 3.5 (cm)
